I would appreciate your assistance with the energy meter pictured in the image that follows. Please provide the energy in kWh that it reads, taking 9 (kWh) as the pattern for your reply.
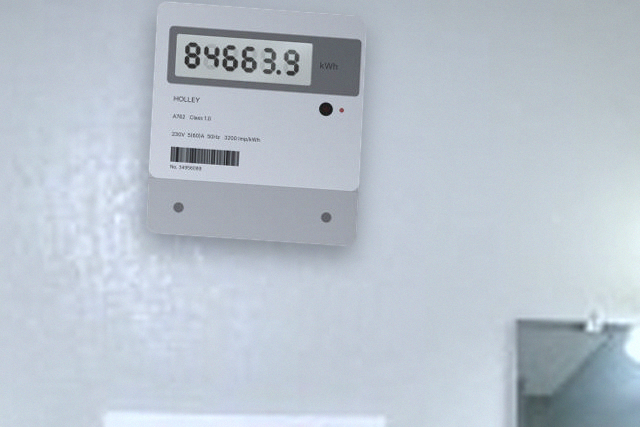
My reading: 84663.9 (kWh)
